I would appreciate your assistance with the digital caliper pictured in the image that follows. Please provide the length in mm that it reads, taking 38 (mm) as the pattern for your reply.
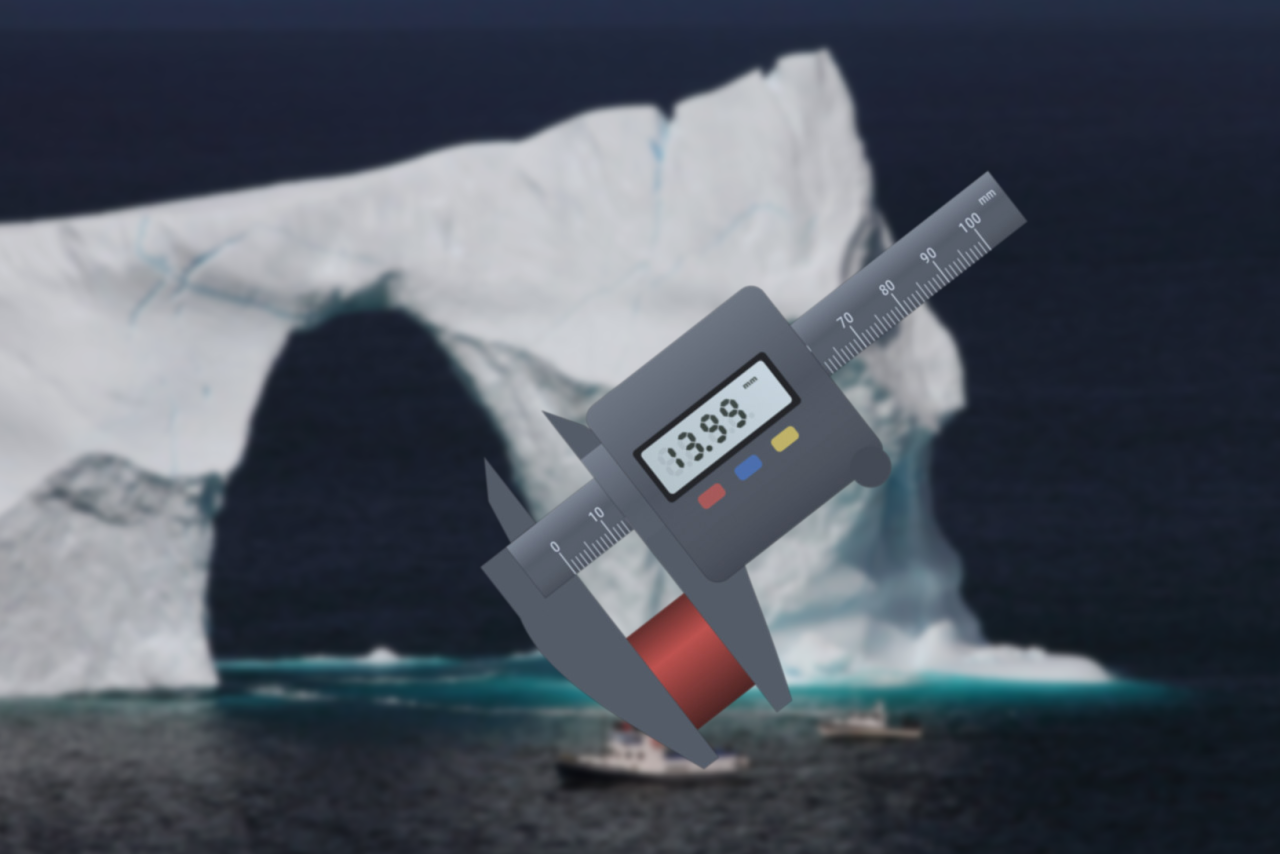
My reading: 13.99 (mm)
